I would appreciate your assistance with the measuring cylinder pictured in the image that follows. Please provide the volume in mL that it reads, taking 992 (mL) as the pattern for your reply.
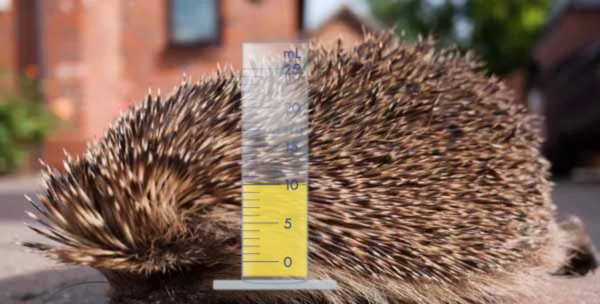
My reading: 10 (mL)
